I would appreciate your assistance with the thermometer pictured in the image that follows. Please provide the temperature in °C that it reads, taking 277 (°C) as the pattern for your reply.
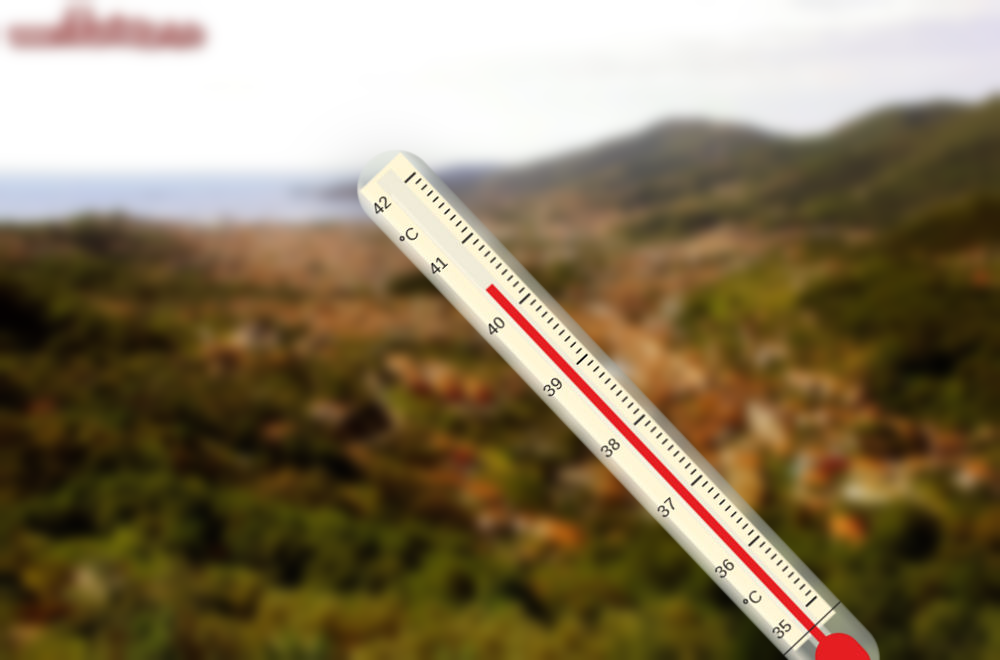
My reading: 40.4 (°C)
